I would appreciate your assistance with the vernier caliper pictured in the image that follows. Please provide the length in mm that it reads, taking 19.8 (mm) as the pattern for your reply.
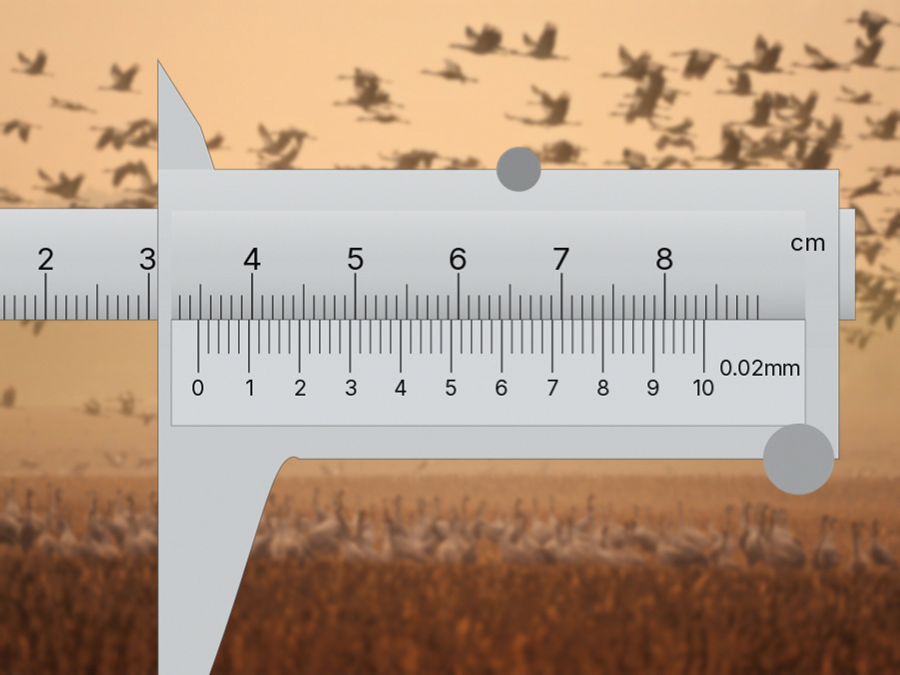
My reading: 34.8 (mm)
